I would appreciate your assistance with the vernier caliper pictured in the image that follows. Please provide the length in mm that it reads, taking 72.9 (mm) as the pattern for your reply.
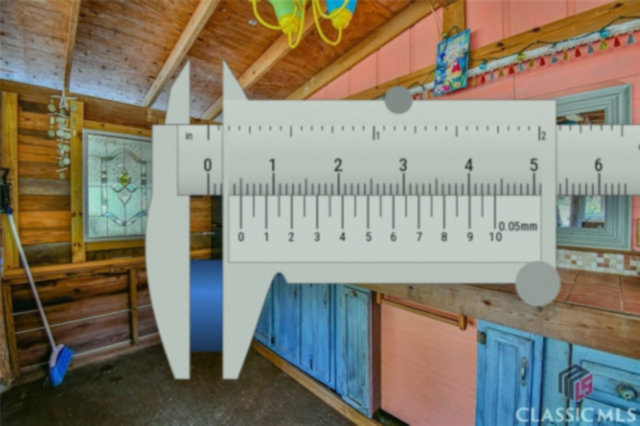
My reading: 5.0 (mm)
